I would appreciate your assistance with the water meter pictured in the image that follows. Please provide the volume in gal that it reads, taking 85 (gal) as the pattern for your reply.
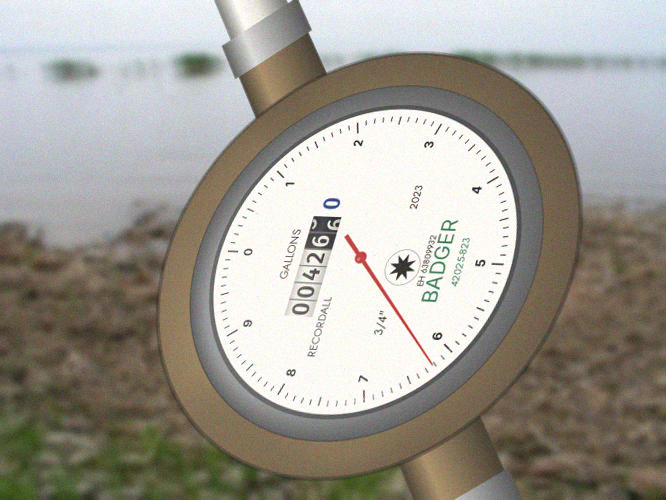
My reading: 42656.2 (gal)
